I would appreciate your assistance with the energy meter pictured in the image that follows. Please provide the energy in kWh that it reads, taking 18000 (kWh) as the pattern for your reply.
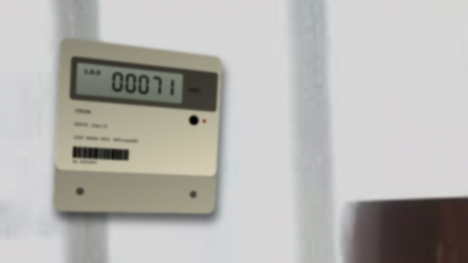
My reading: 71 (kWh)
